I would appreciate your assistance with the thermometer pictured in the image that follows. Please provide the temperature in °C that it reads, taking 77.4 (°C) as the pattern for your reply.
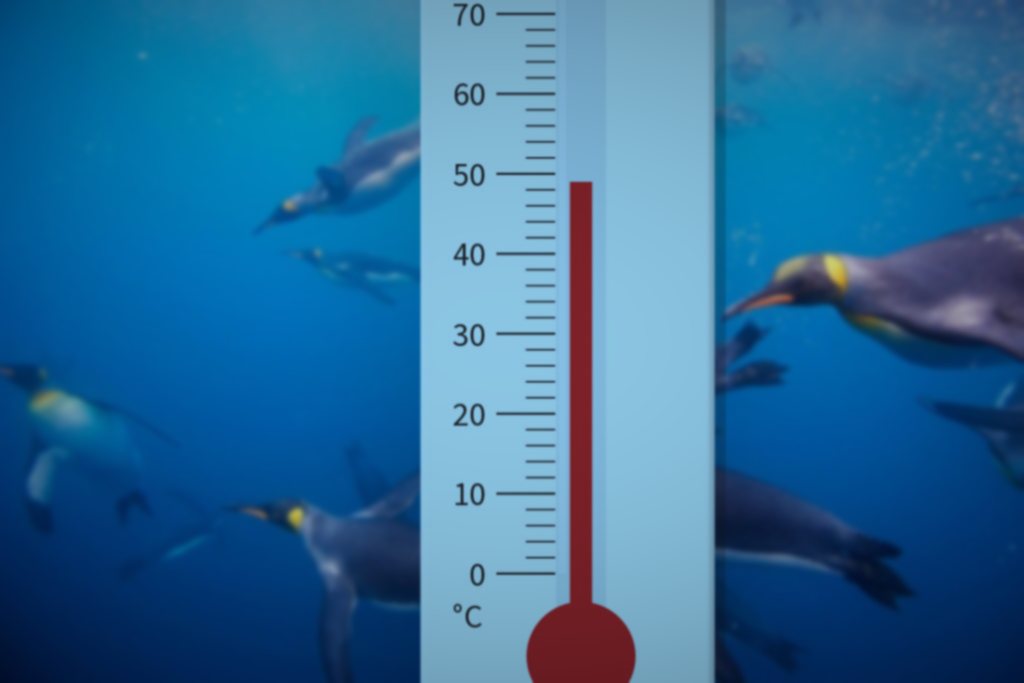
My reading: 49 (°C)
